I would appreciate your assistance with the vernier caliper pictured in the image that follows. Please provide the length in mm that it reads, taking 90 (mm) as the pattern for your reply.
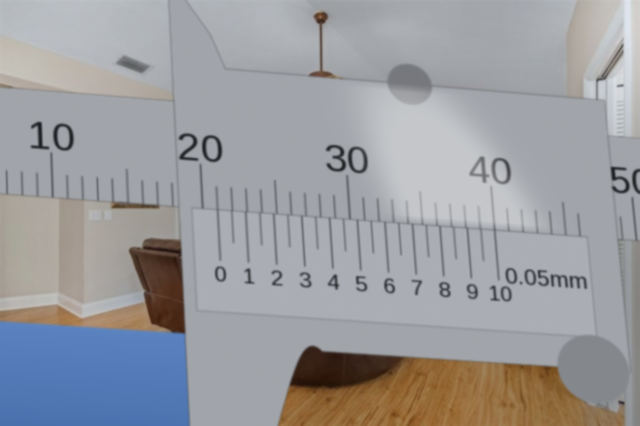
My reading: 21.0 (mm)
